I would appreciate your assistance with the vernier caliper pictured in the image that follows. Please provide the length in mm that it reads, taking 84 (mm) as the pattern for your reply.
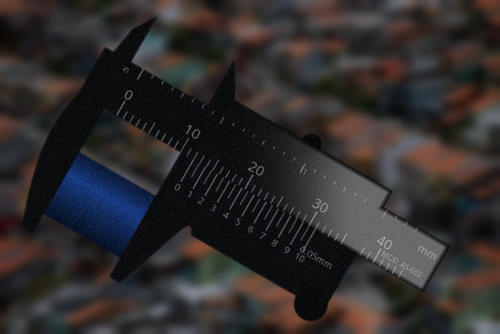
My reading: 12.0 (mm)
